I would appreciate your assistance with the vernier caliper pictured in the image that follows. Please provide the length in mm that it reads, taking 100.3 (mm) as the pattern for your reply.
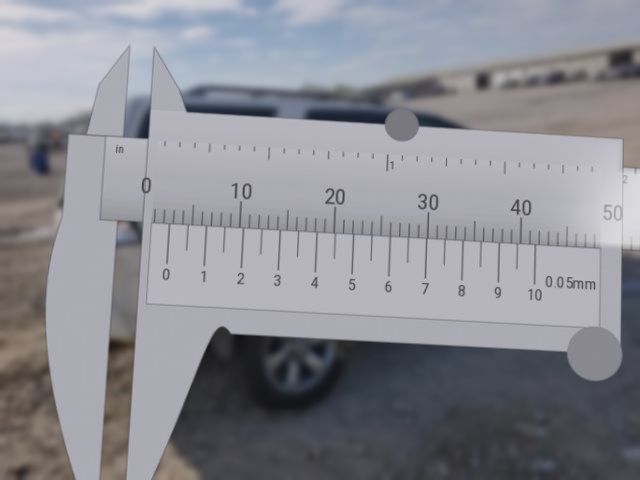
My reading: 2.6 (mm)
